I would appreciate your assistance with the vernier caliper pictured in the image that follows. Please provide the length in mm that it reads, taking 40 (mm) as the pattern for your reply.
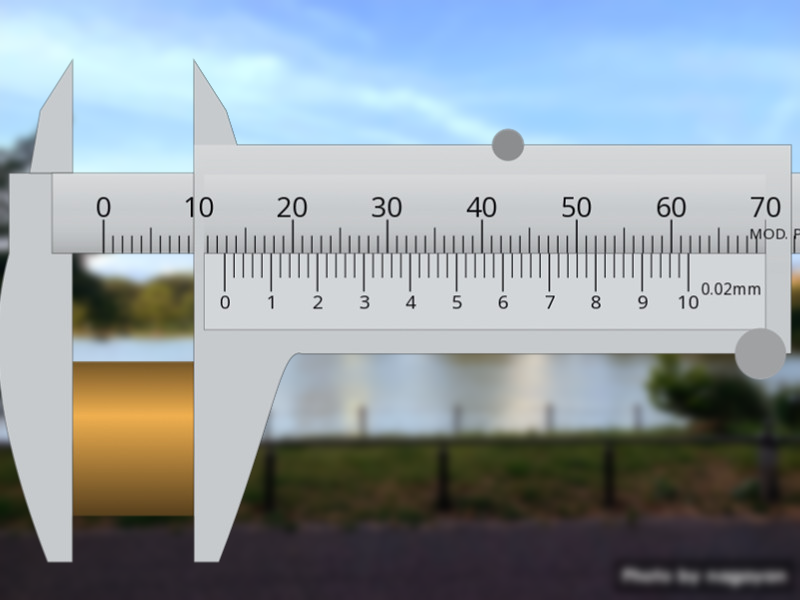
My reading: 12.8 (mm)
